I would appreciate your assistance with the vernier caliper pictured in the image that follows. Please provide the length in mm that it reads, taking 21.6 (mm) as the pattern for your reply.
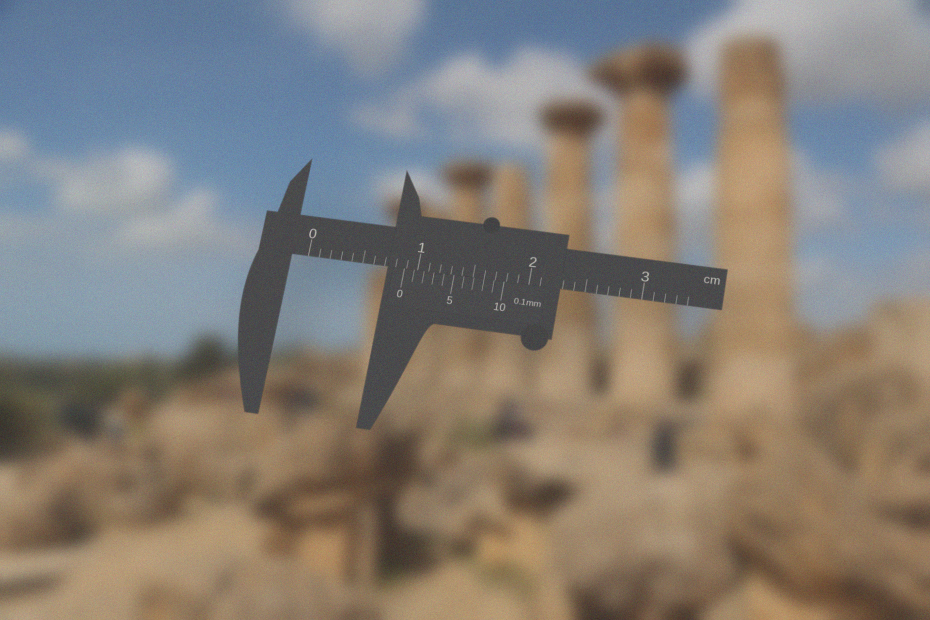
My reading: 8.8 (mm)
